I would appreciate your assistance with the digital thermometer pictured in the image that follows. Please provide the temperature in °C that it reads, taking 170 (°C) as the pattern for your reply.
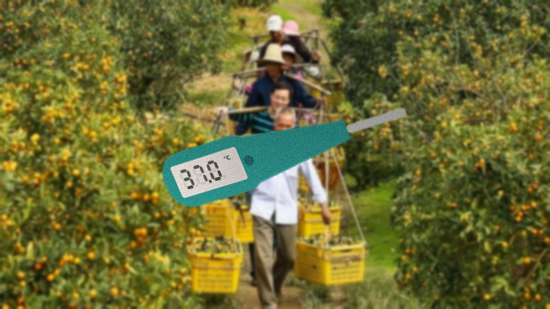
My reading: 37.0 (°C)
